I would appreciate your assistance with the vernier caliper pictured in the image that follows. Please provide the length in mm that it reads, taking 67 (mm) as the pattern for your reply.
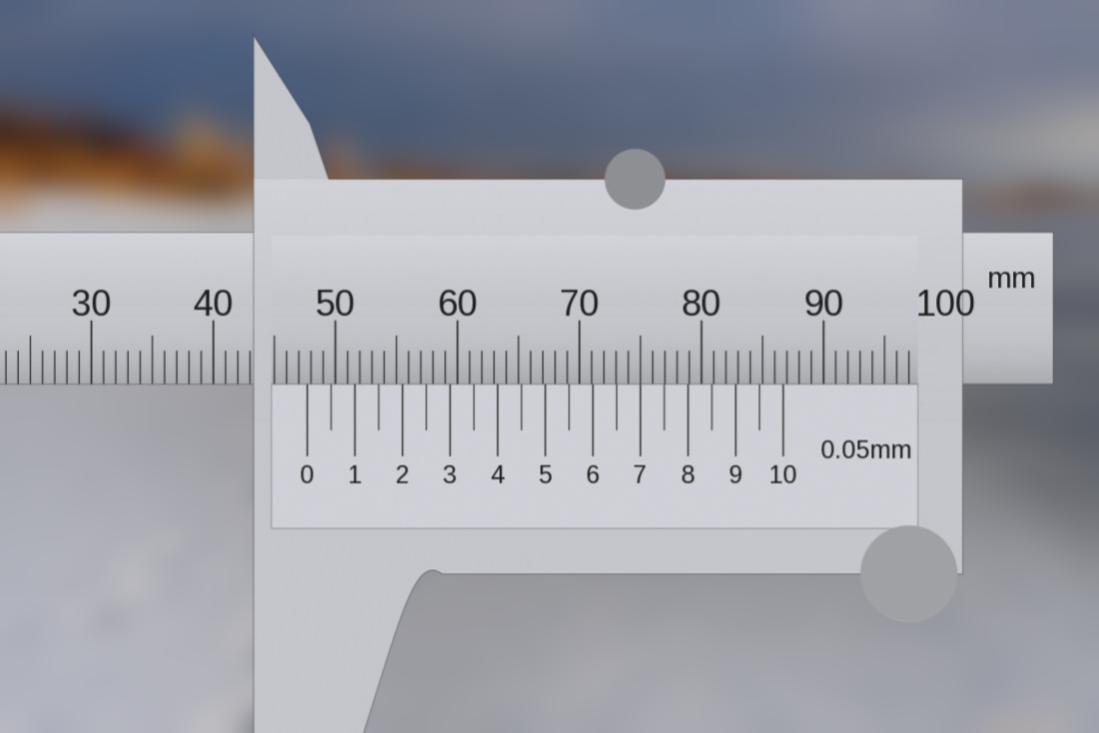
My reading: 47.7 (mm)
